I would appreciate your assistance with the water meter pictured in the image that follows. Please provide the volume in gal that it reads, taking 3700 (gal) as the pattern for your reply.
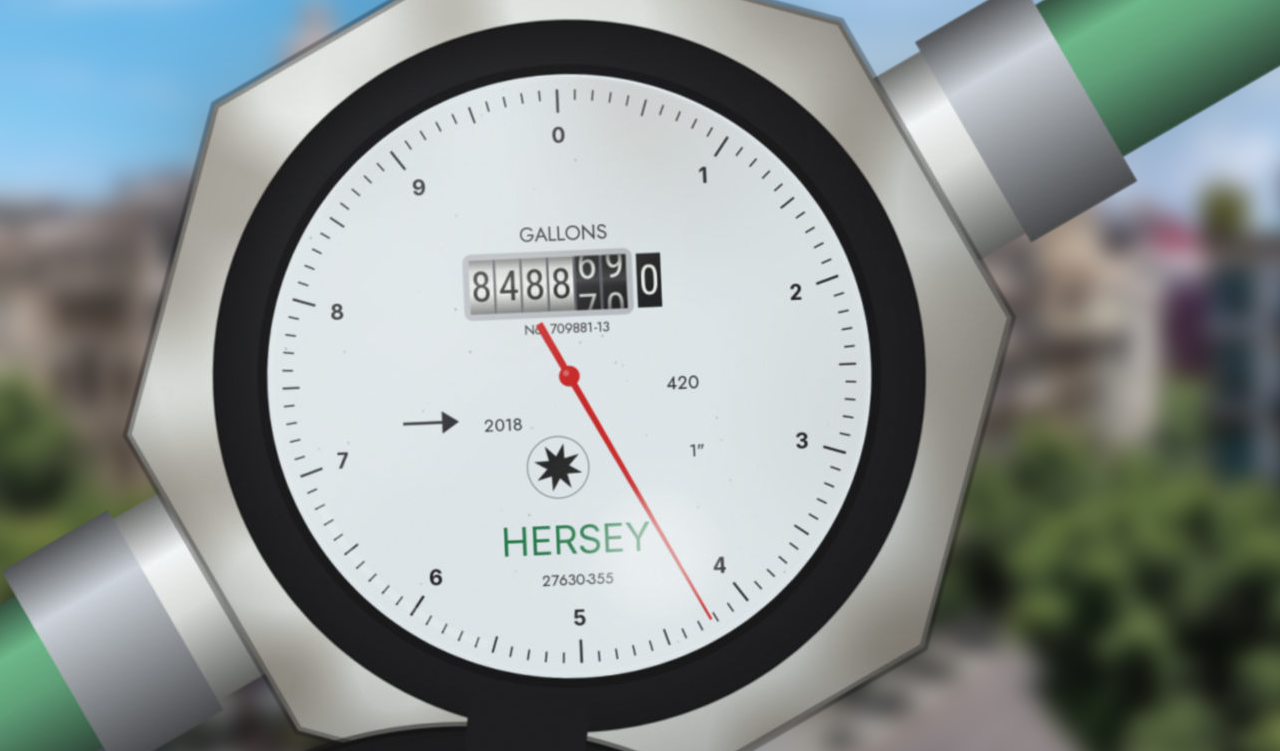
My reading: 8488694.2 (gal)
